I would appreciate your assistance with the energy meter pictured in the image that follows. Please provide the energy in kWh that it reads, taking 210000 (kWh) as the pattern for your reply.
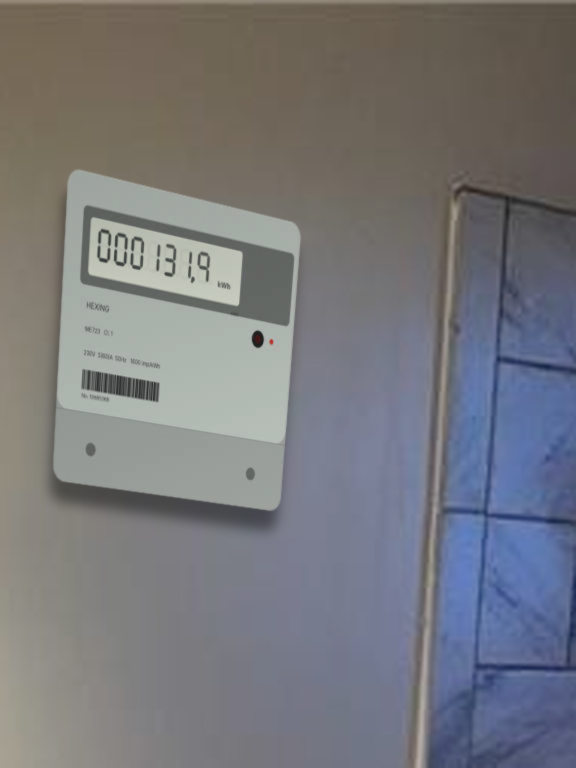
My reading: 131.9 (kWh)
